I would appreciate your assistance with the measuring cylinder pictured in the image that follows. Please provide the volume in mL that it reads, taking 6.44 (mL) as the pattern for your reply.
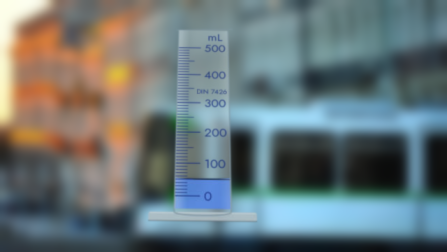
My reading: 50 (mL)
